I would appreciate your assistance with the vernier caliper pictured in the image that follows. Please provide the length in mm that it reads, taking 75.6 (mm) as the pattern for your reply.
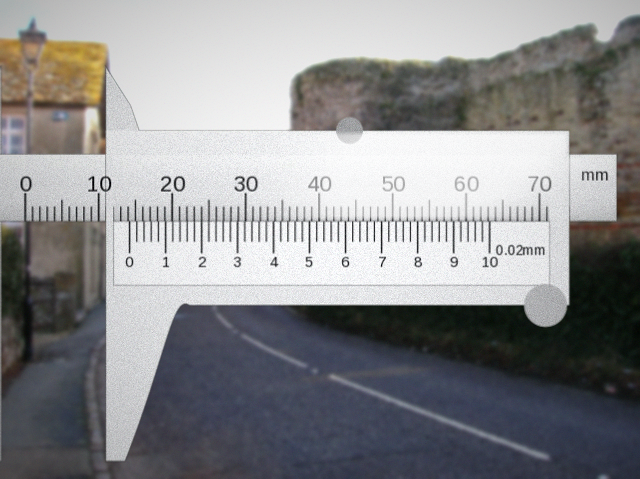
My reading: 14.2 (mm)
